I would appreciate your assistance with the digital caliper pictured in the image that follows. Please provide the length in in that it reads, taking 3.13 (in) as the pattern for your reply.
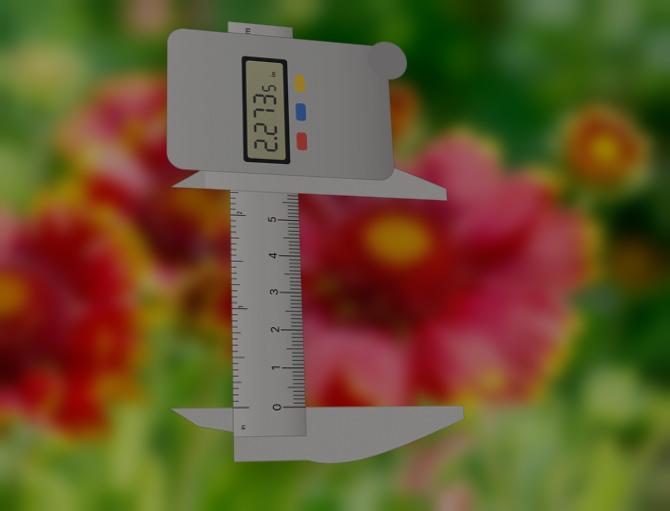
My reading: 2.2735 (in)
